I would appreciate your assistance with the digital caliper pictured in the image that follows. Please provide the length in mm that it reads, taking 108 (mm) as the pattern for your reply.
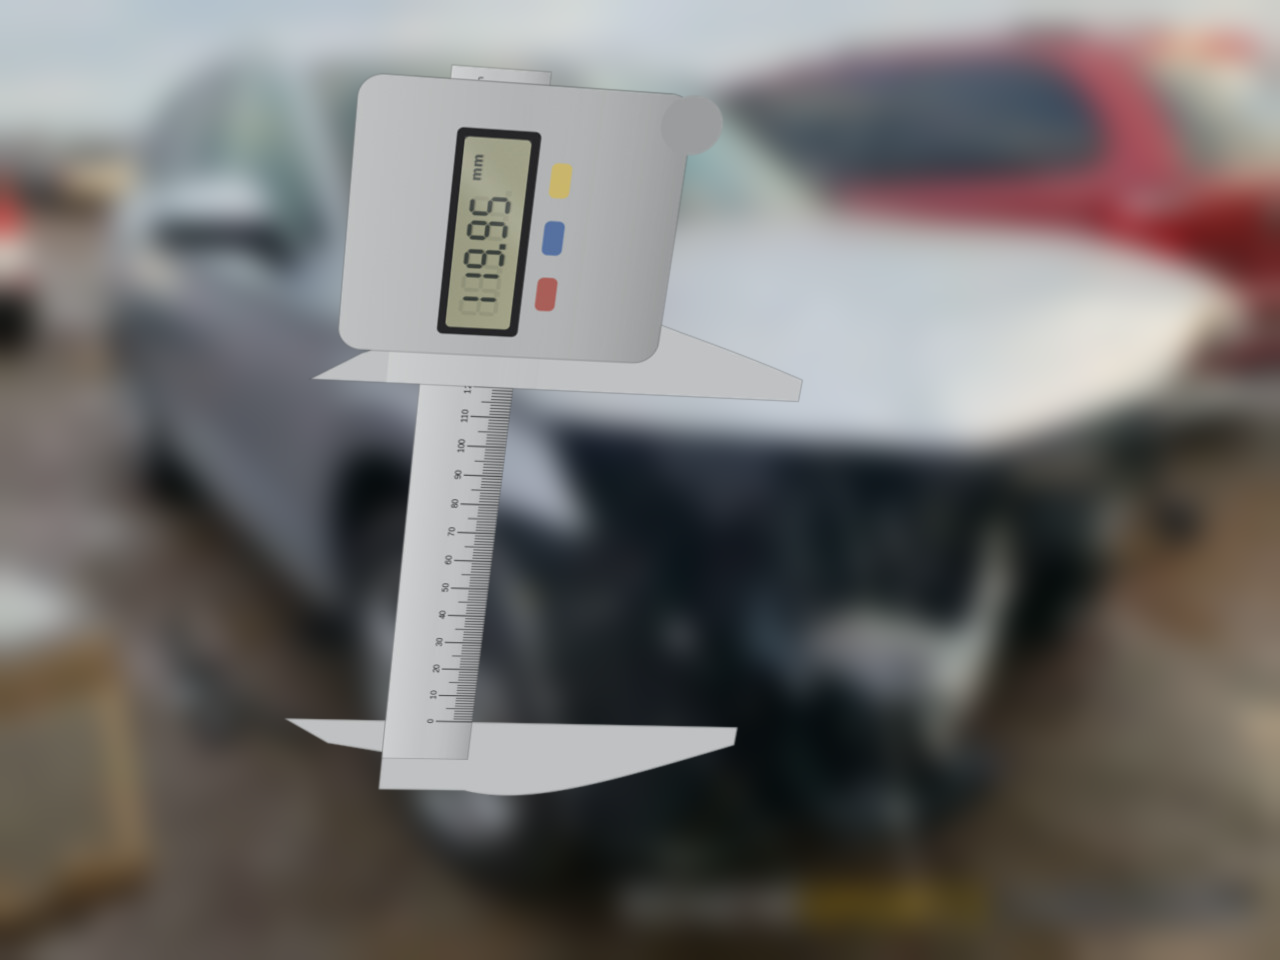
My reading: 119.95 (mm)
